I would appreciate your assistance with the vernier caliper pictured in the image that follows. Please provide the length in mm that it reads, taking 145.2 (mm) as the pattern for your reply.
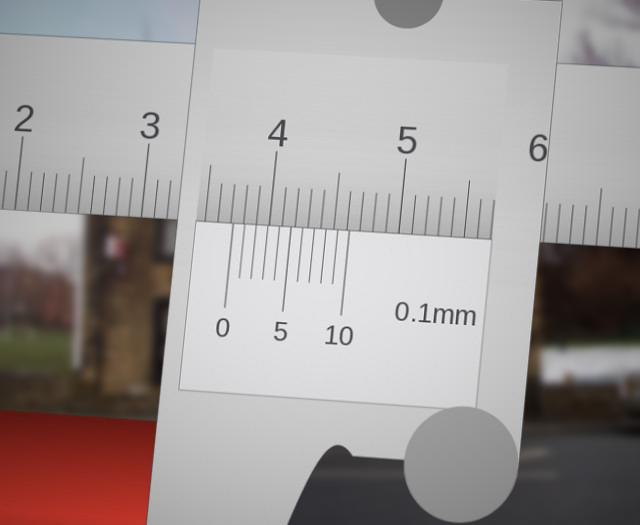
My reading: 37.2 (mm)
